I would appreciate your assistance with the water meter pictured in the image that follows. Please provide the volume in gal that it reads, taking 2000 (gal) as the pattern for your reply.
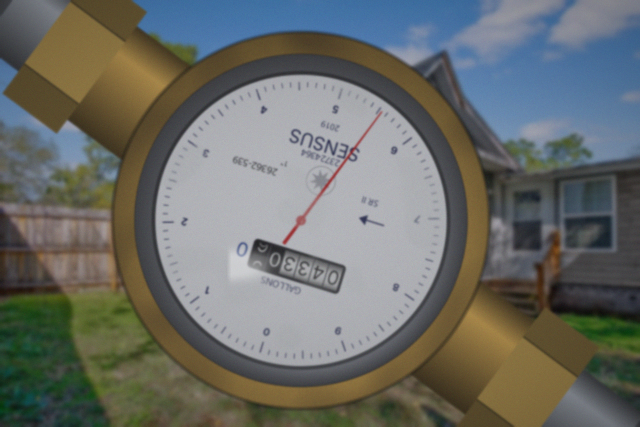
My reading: 433055.5 (gal)
